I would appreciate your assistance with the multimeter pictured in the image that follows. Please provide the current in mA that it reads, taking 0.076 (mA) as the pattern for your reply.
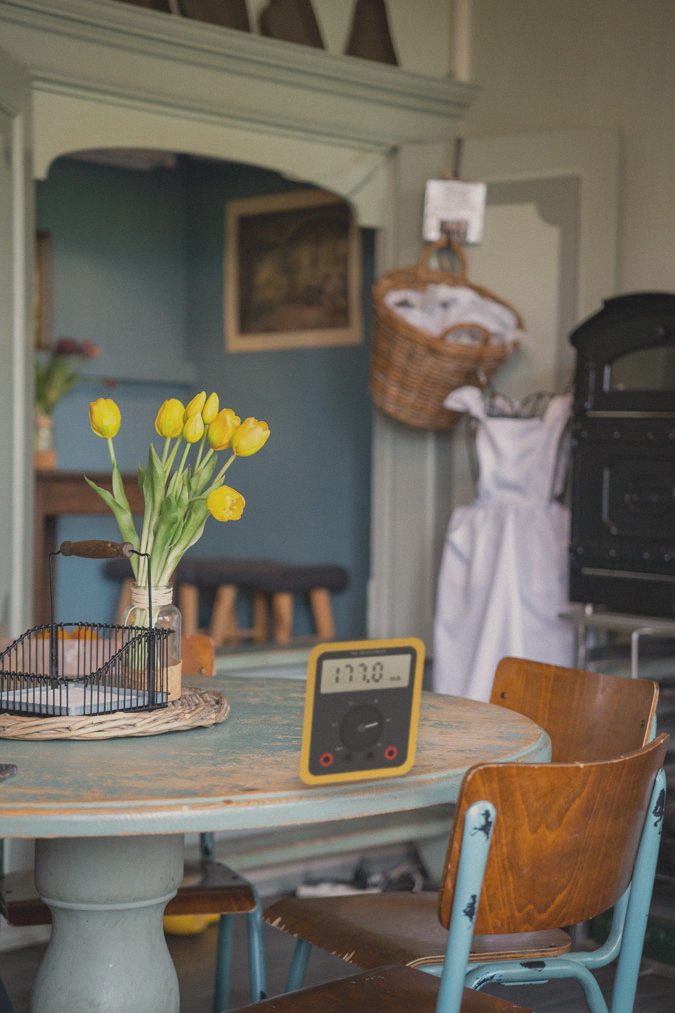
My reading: 177.0 (mA)
